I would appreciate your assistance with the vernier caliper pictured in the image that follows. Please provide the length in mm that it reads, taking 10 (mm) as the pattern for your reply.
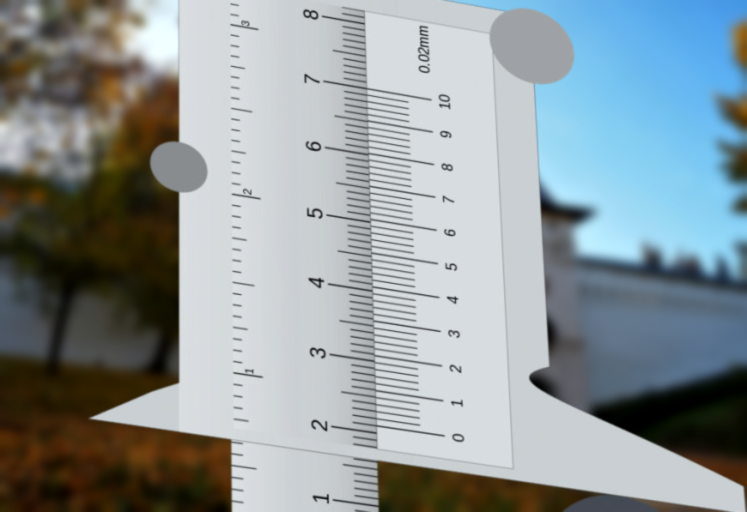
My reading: 21.0 (mm)
